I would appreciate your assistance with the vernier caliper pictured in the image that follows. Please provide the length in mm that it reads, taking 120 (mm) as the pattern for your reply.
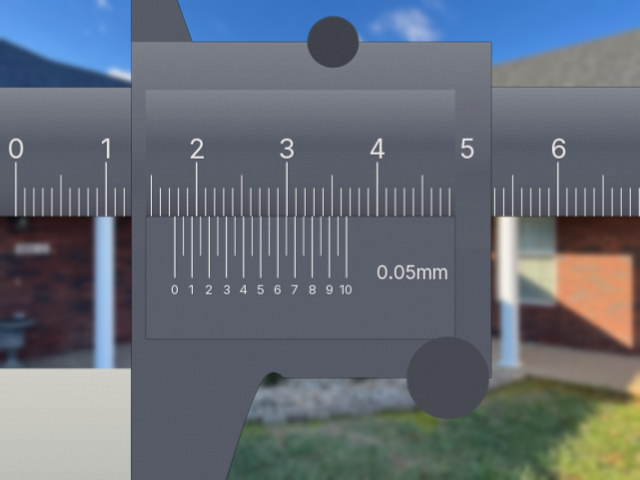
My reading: 17.6 (mm)
